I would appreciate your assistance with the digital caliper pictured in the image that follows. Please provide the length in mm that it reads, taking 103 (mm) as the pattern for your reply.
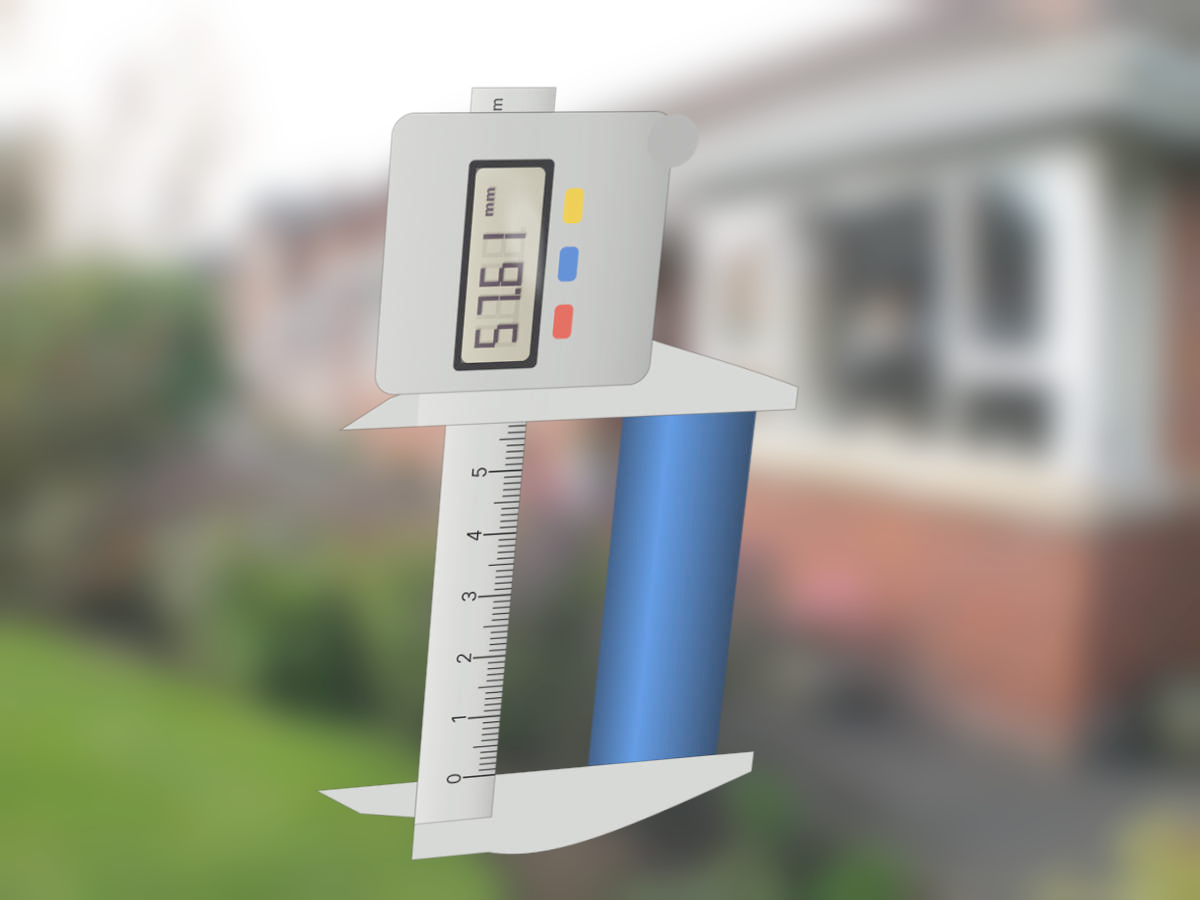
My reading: 57.61 (mm)
